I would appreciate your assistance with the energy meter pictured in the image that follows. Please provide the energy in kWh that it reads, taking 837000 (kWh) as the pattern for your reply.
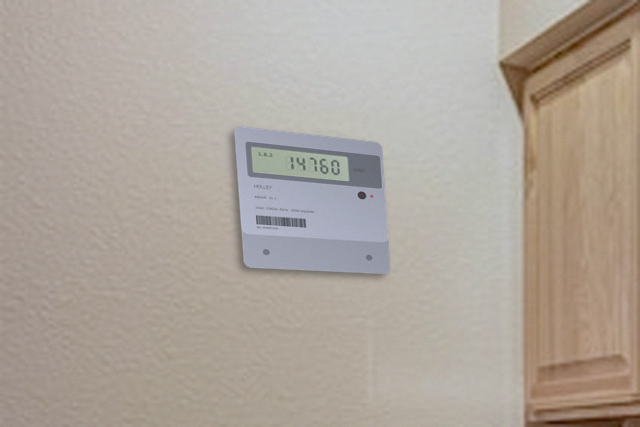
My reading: 14760 (kWh)
